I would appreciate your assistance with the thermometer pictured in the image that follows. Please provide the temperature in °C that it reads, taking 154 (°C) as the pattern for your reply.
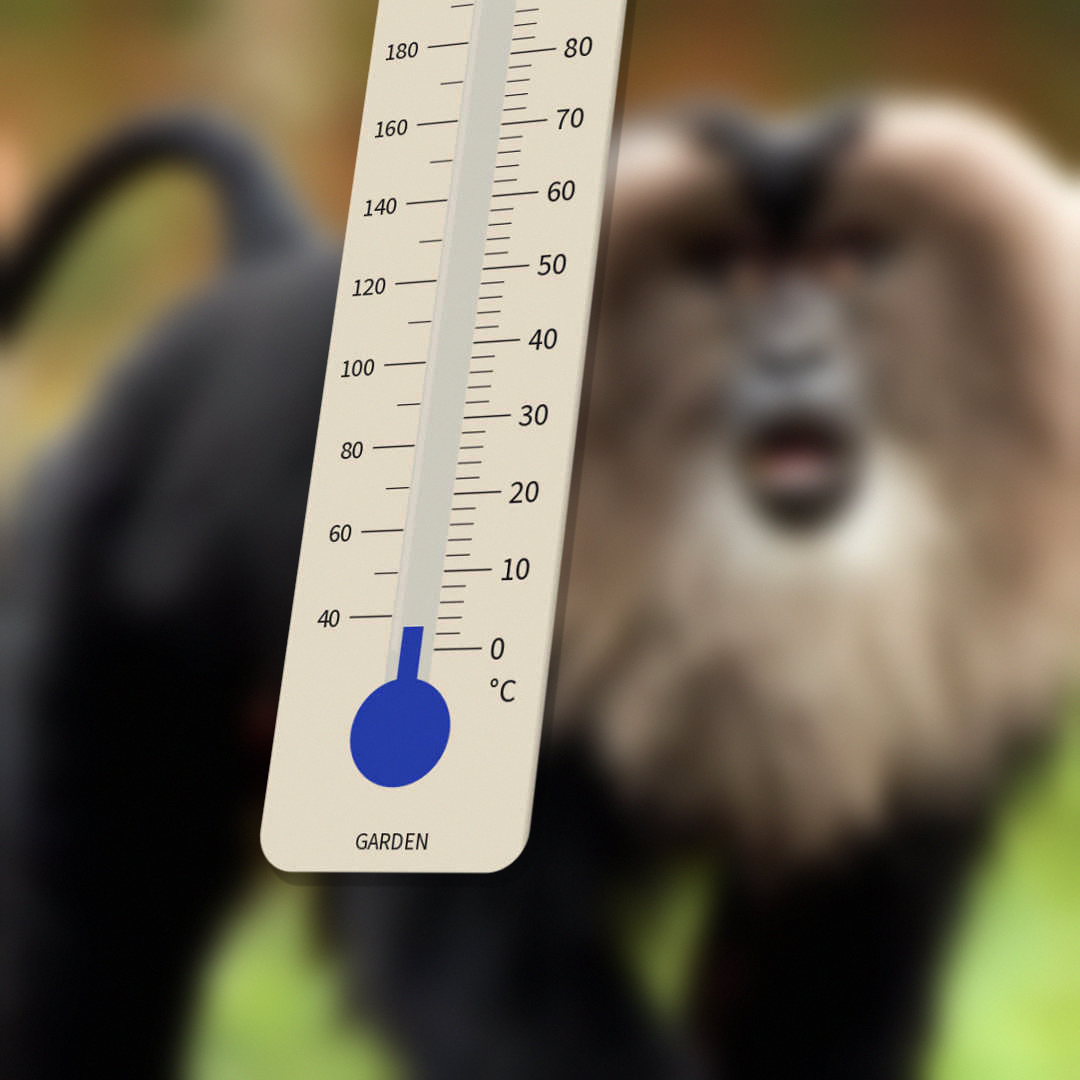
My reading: 3 (°C)
